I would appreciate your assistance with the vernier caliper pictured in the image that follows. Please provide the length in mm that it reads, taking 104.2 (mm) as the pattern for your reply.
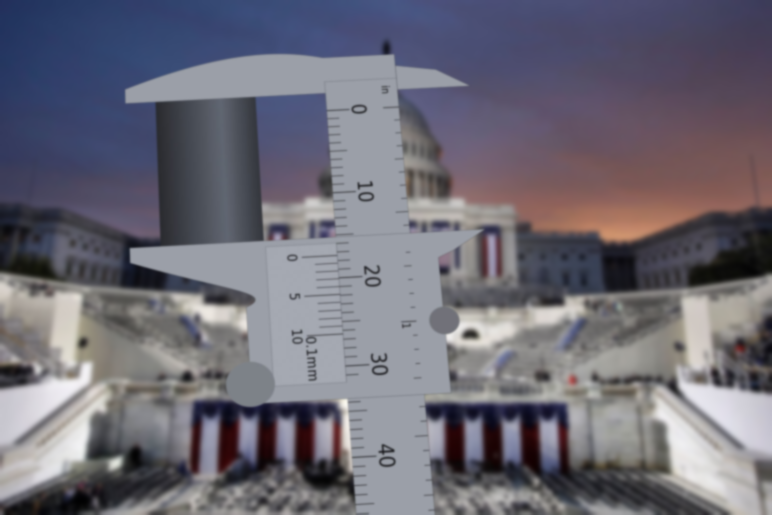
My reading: 17.4 (mm)
